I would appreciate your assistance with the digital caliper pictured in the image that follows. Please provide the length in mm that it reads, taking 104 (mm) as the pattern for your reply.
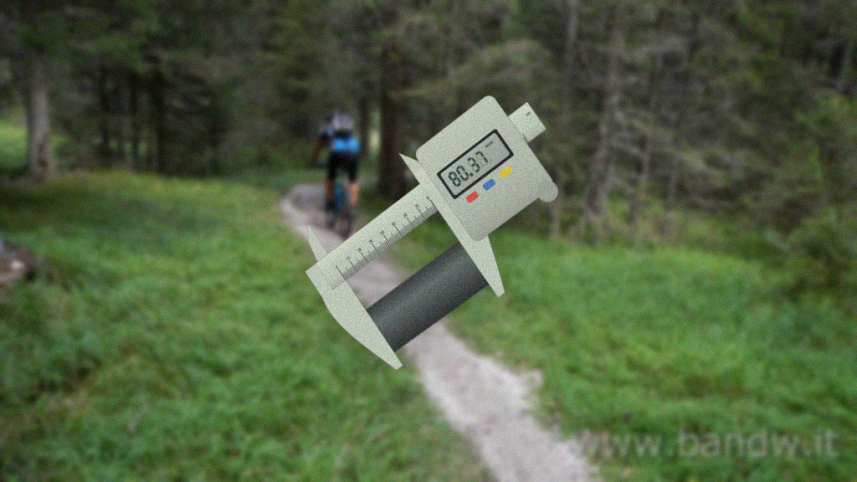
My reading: 80.37 (mm)
